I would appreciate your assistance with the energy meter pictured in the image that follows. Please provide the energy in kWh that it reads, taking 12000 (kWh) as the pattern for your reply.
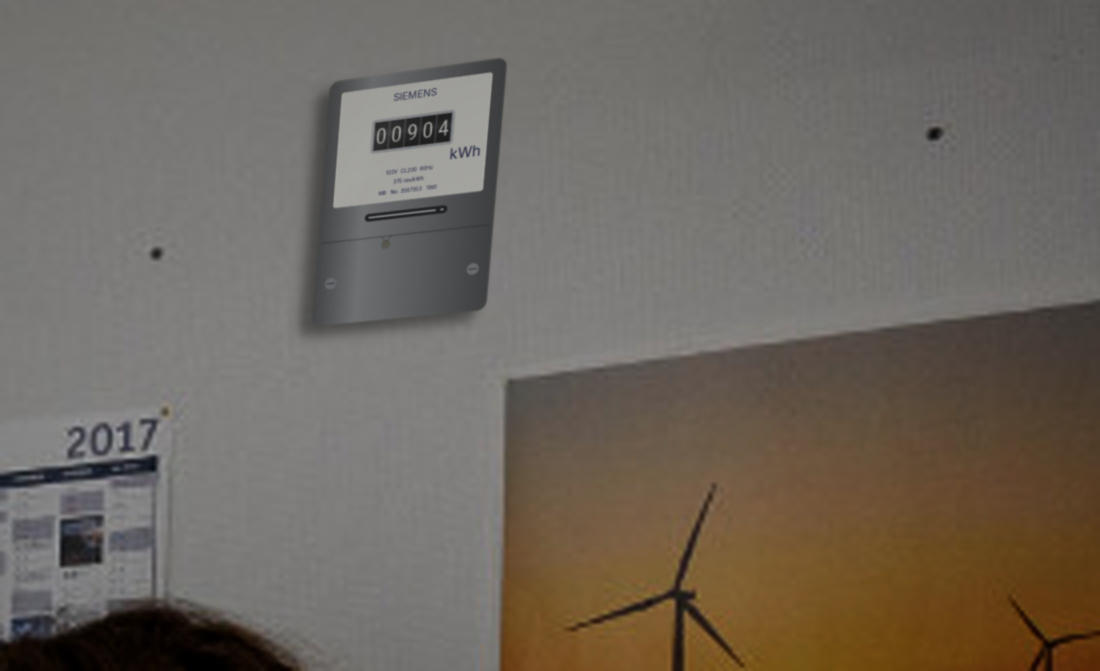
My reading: 904 (kWh)
